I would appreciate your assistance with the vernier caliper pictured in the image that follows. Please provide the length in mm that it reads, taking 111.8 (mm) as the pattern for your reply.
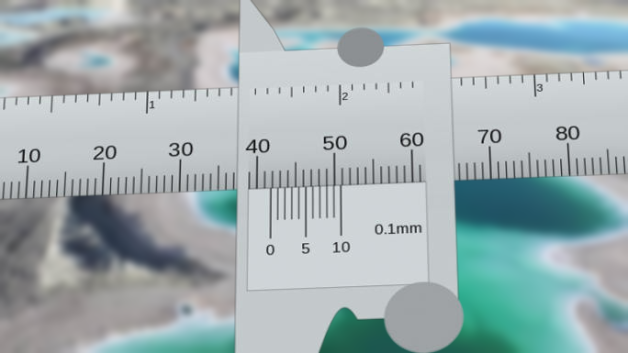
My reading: 41.8 (mm)
